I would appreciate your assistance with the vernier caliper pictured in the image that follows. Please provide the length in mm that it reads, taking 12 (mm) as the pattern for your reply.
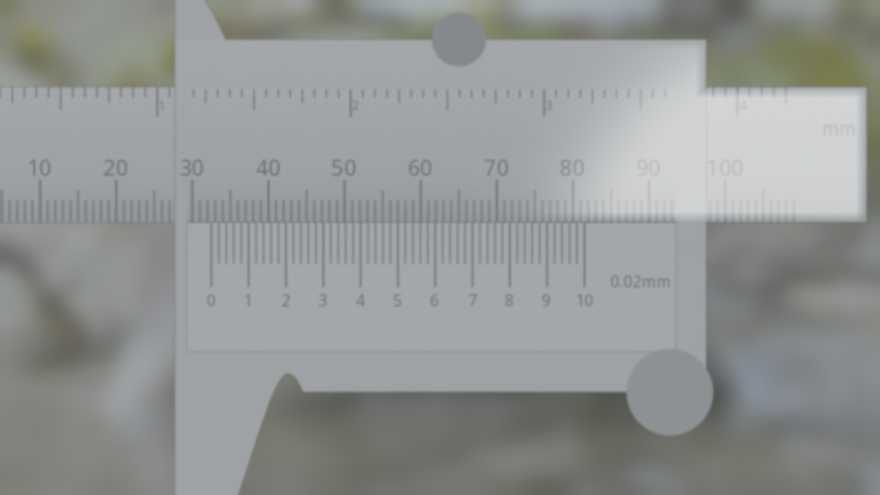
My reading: 32.5 (mm)
